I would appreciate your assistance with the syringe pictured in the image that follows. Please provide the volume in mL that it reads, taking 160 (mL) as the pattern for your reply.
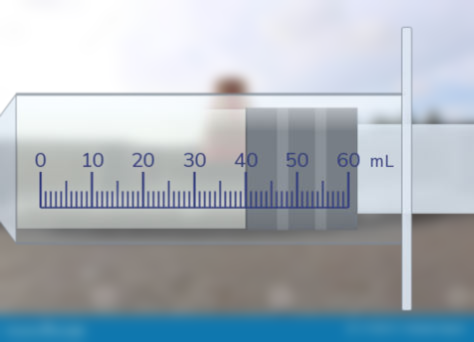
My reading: 40 (mL)
